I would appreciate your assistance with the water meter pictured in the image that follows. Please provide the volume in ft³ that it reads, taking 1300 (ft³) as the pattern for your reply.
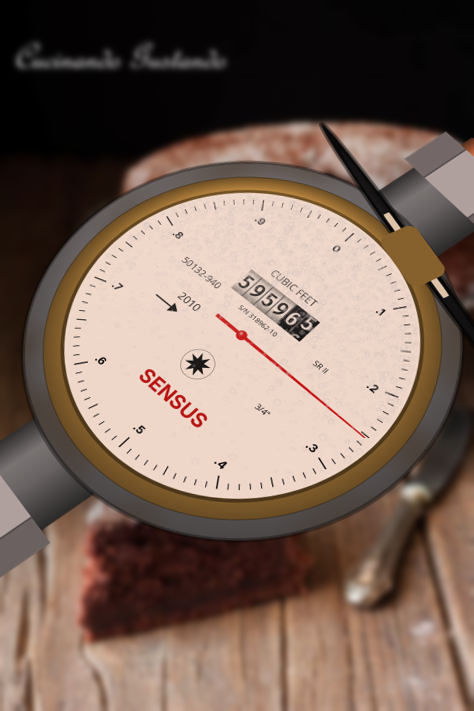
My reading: 595965.25 (ft³)
